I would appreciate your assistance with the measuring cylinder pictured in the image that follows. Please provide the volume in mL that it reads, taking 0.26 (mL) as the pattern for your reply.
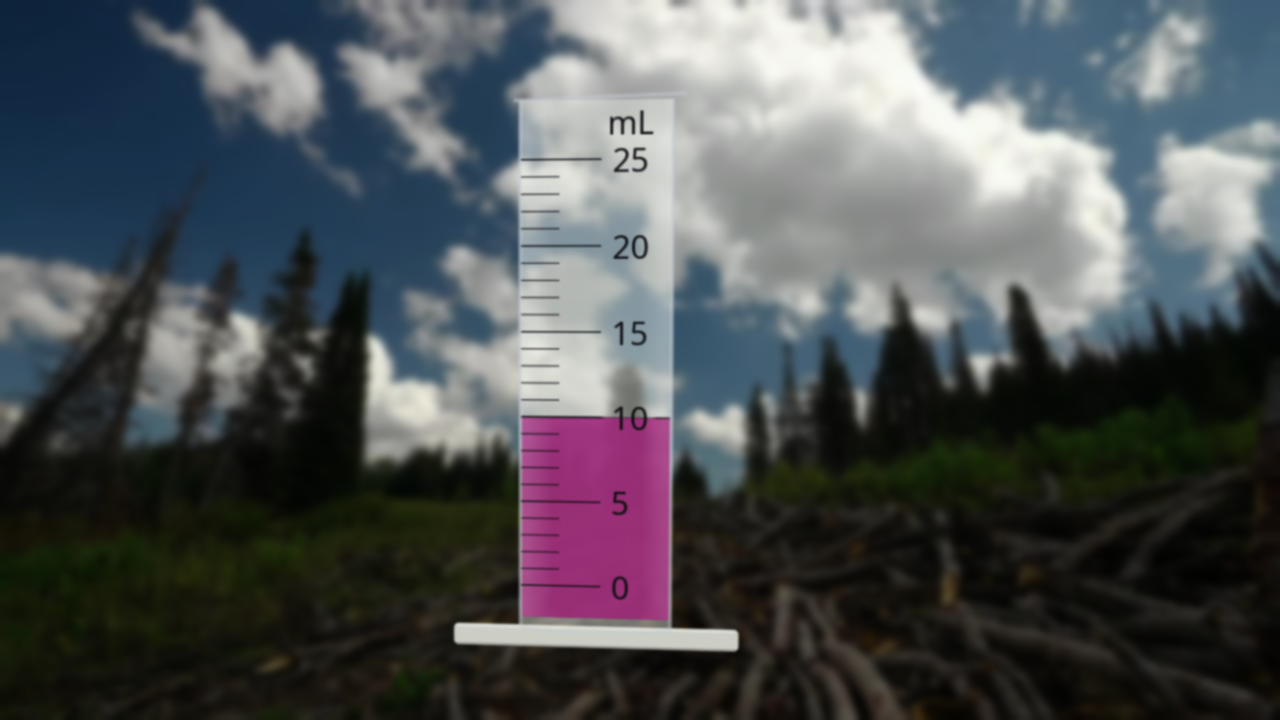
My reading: 10 (mL)
